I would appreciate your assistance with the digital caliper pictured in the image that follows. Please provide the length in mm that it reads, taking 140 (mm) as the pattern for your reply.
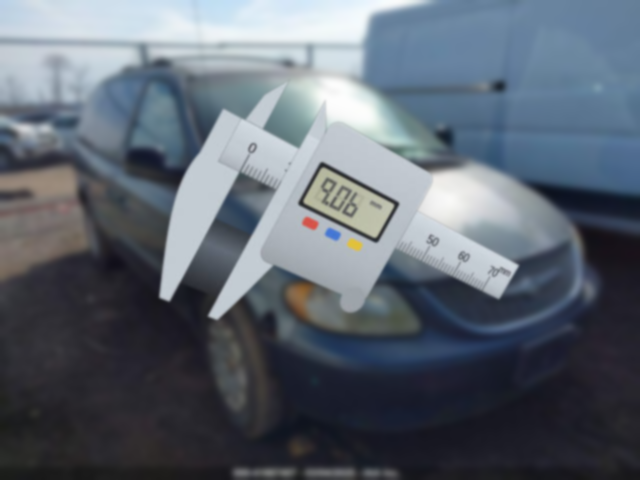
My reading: 9.06 (mm)
